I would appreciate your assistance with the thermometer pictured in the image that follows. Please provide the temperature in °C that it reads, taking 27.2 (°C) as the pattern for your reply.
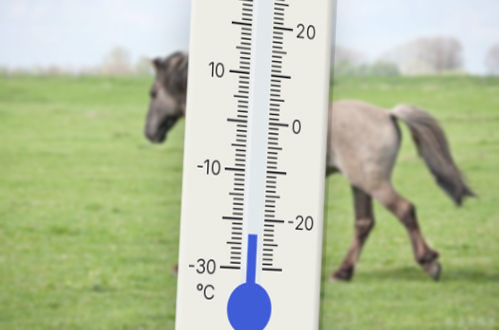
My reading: -23 (°C)
